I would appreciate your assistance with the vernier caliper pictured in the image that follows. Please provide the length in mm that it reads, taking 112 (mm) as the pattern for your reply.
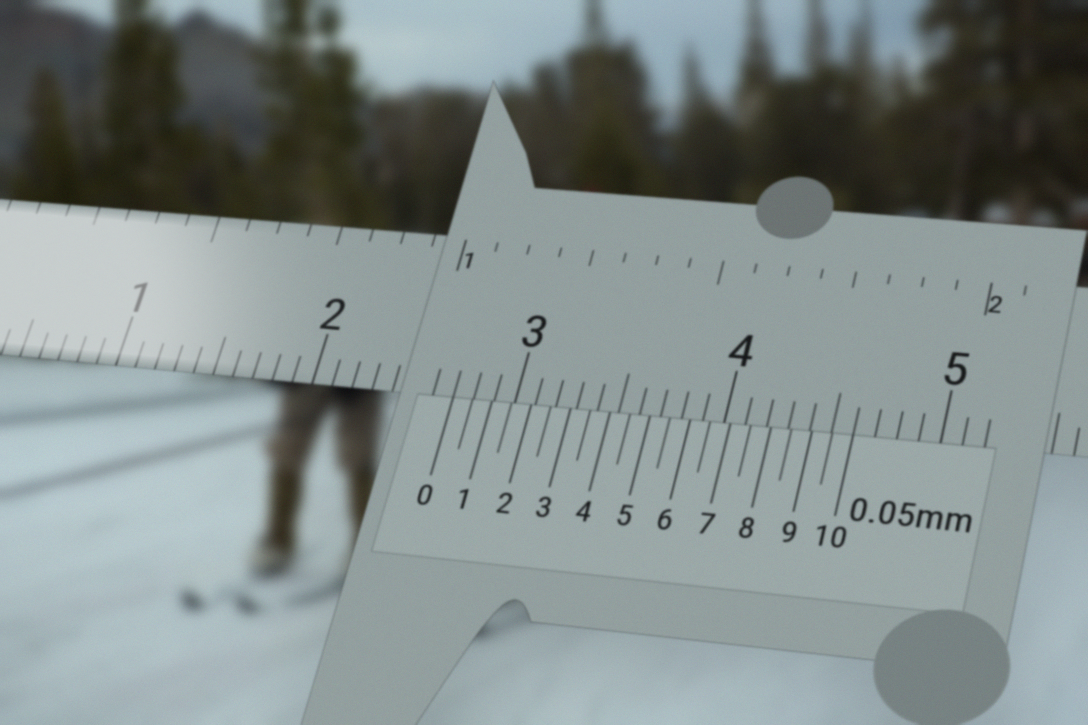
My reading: 27.0 (mm)
